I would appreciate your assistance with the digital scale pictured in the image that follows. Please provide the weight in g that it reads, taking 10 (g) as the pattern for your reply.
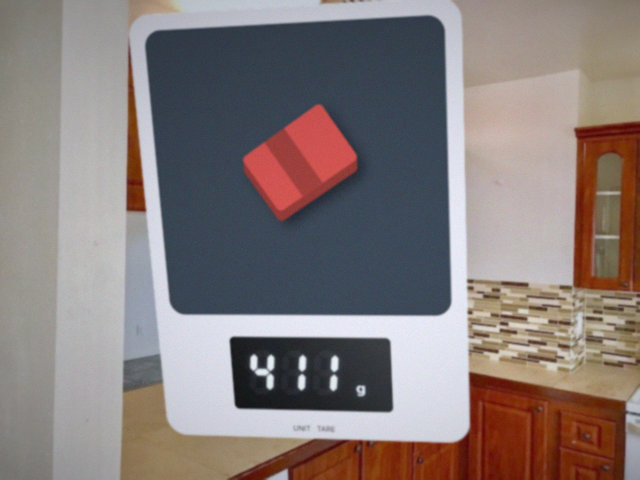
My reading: 411 (g)
